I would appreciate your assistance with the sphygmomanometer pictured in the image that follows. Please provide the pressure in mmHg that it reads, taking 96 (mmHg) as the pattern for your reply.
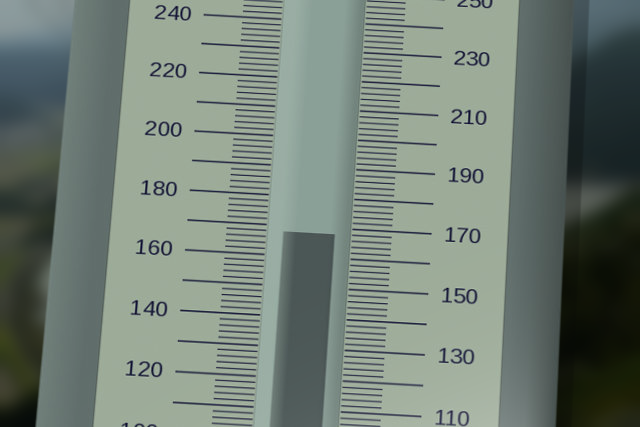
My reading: 168 (mmHg)
